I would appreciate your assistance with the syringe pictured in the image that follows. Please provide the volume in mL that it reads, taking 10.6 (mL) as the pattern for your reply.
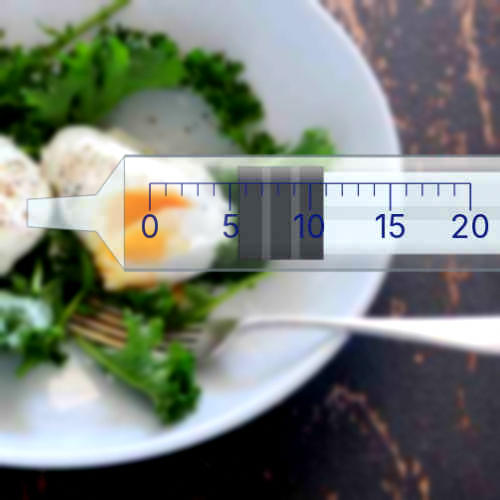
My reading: 5.5 (mL)
